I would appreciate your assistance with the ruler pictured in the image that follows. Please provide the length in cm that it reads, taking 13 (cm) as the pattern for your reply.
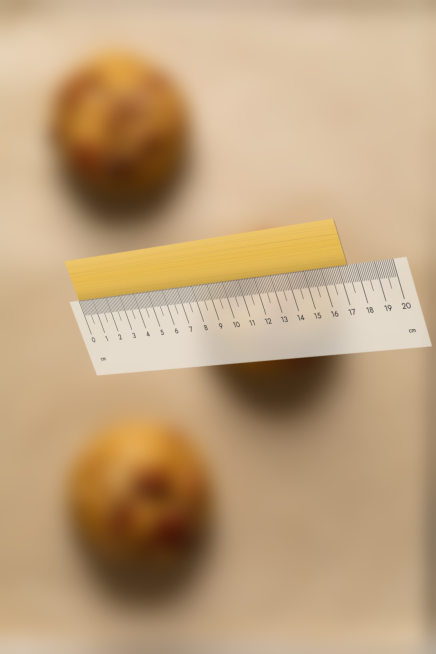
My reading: 17.5 (cm)
